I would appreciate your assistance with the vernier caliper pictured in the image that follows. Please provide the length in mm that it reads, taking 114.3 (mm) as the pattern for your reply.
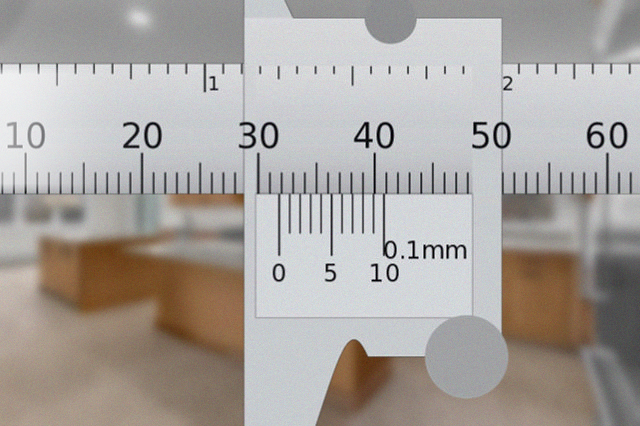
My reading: 31.8 (mm)
